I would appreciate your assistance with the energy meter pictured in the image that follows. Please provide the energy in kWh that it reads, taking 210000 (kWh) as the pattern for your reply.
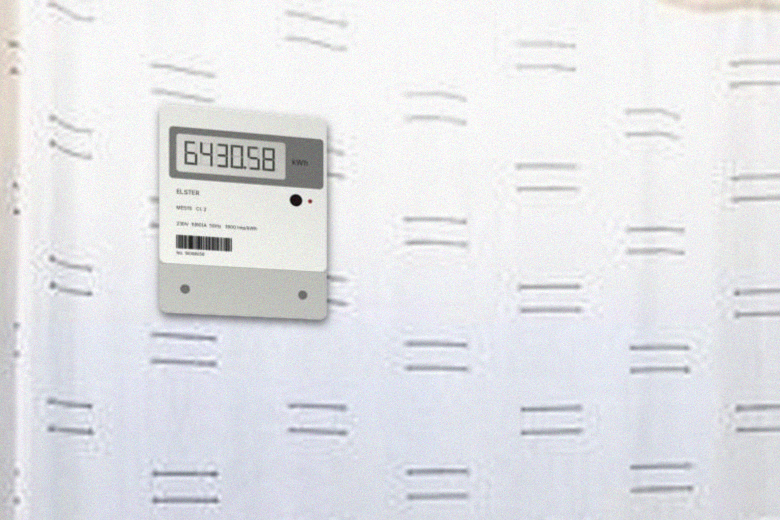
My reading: 6430.58 (kWh)
